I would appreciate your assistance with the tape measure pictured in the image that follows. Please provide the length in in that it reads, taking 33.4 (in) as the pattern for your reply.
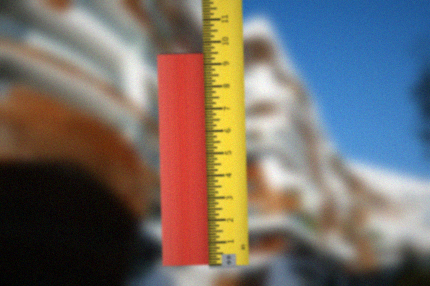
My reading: 9.5 (in)
